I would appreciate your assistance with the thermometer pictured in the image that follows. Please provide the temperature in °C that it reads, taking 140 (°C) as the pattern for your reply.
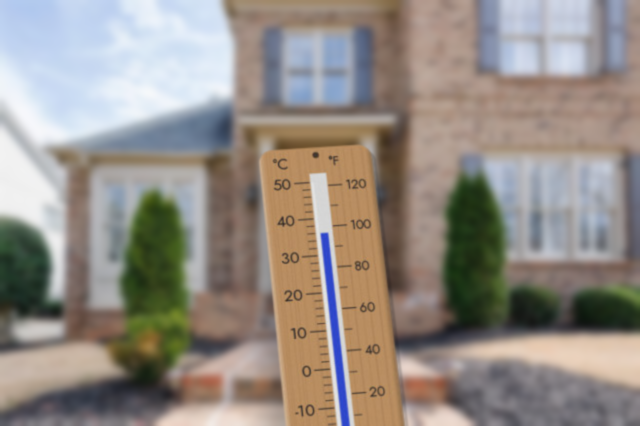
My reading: 36 (°C)
